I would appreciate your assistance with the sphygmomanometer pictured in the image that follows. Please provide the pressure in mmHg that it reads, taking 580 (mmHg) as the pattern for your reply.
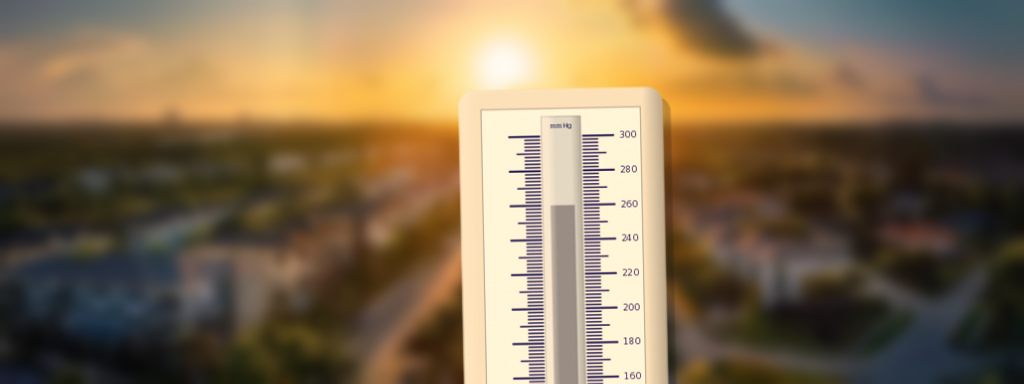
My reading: 260 (mmHg)
